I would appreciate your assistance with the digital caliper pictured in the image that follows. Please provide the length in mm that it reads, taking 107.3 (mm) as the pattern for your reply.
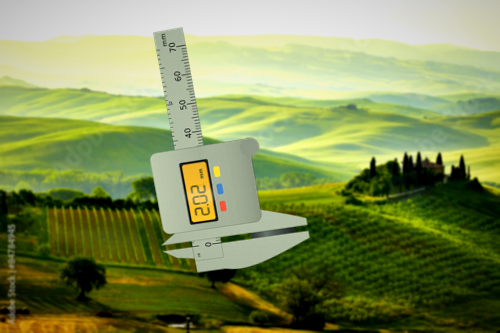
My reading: 2.02 (mm)
